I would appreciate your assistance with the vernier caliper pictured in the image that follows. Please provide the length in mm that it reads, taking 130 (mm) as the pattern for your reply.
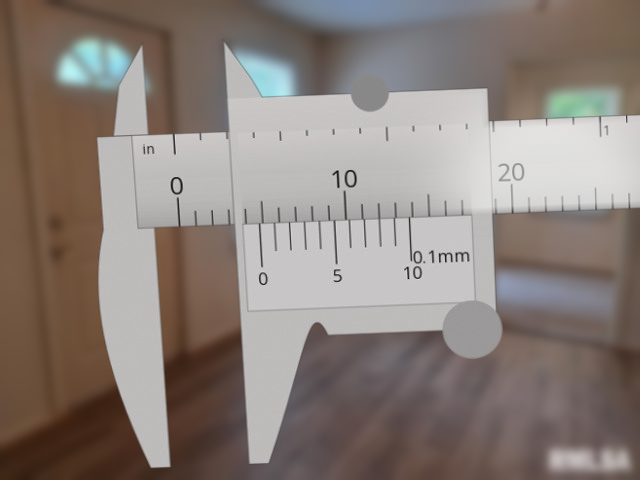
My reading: 4.8 (mm)
